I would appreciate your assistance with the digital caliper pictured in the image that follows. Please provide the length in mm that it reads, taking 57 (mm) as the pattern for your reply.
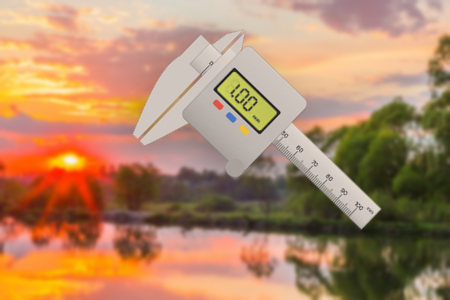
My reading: 1.00 (mm)
